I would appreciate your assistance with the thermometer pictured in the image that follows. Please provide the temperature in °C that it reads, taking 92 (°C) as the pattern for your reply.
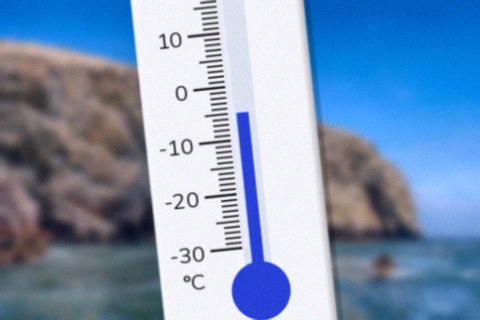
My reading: -5 (°C)
